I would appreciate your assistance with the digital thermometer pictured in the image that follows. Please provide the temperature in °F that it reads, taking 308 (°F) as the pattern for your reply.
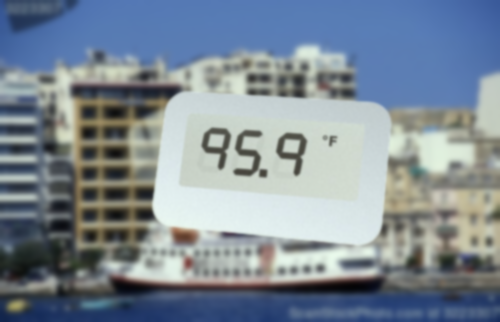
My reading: 95.9 (°F)
